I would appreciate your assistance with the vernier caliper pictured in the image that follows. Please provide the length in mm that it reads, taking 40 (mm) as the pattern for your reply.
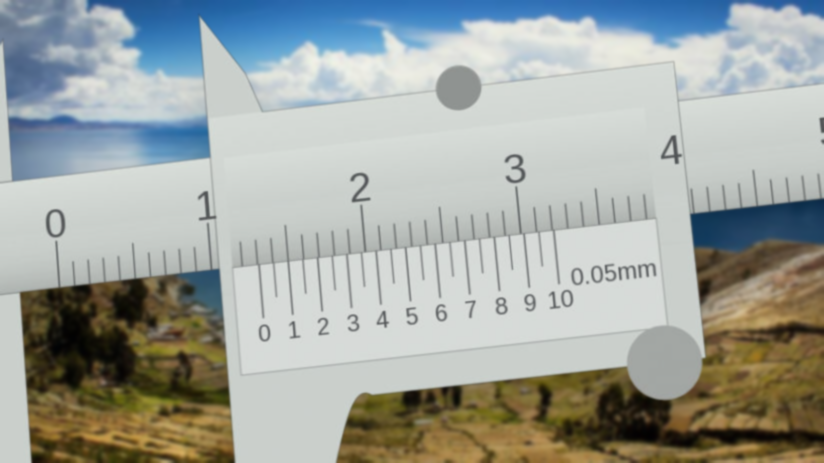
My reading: 13.1 (mm)
